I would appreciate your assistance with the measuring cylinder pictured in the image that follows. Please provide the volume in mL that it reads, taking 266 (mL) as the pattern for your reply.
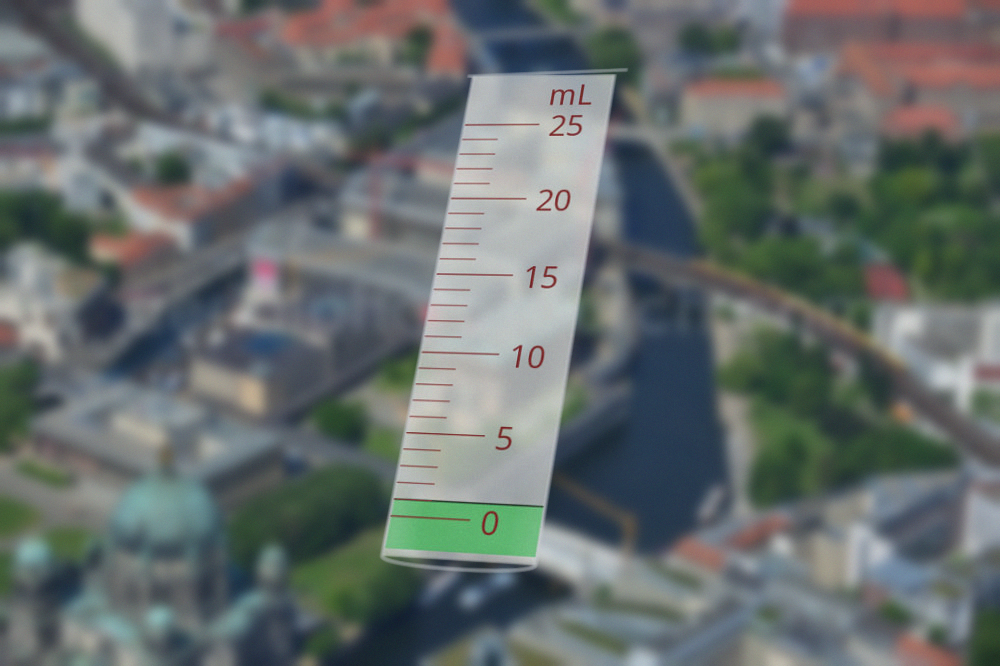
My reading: 1 (mL)
